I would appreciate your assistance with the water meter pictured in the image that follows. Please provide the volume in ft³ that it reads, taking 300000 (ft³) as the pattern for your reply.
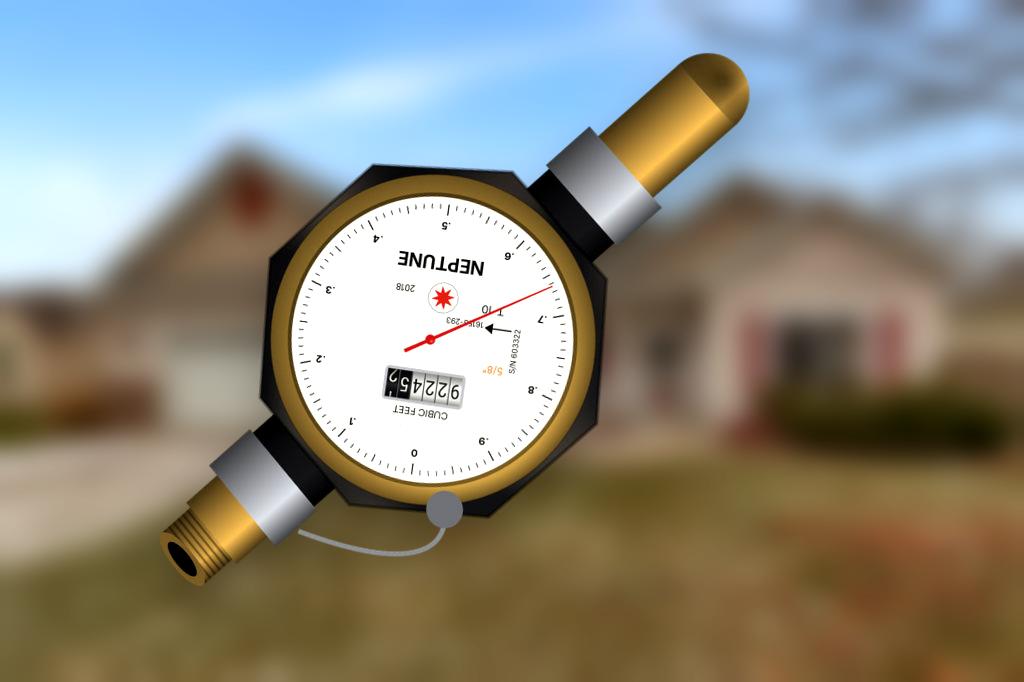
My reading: 922451.66 (ft³)
